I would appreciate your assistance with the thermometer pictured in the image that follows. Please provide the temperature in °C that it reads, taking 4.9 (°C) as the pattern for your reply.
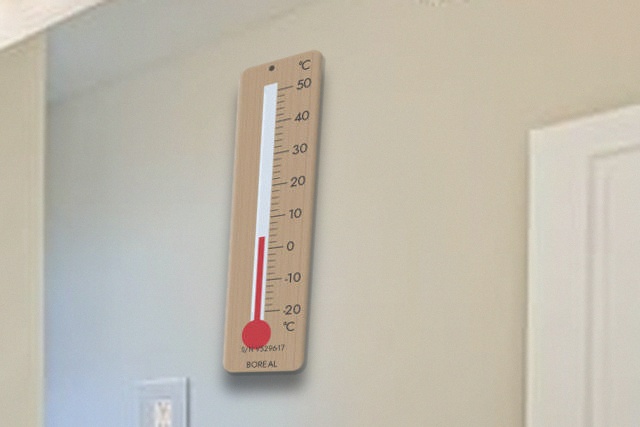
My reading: 4 (°C)
